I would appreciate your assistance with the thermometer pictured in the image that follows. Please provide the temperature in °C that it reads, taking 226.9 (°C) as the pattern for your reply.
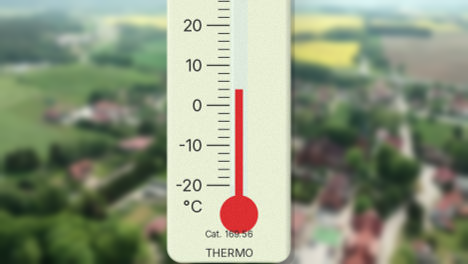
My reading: 4 (°C)
